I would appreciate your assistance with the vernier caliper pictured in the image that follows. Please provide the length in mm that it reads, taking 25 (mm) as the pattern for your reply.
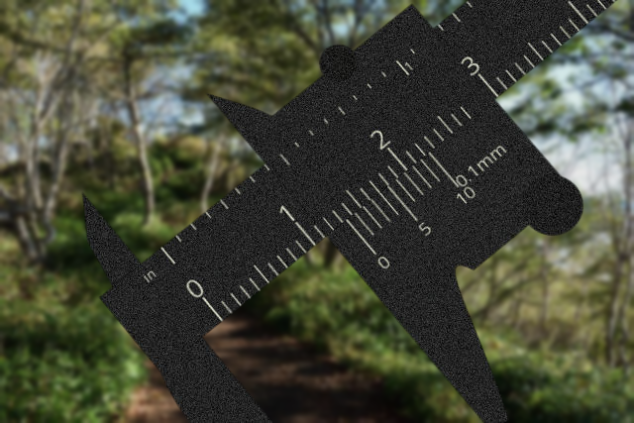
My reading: 13.4 (mm)
